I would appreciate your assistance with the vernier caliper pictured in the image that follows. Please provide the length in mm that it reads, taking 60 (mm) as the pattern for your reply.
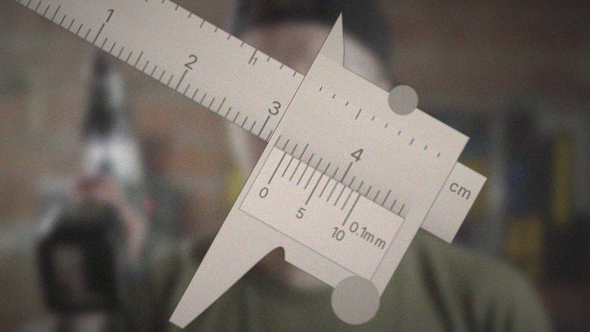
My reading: 33.4 (mm)
